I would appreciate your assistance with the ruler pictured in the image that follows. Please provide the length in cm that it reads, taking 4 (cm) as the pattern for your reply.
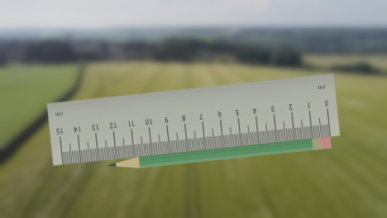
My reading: 12.5 (cm)
